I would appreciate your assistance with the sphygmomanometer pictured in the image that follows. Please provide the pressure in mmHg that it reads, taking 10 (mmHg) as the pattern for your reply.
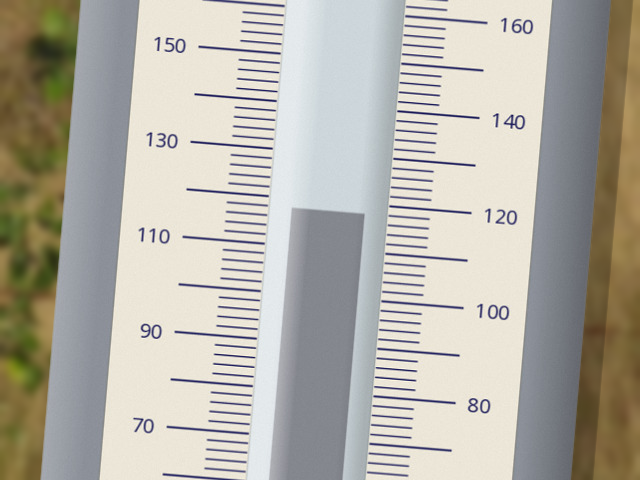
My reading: 118 (mmHg)
